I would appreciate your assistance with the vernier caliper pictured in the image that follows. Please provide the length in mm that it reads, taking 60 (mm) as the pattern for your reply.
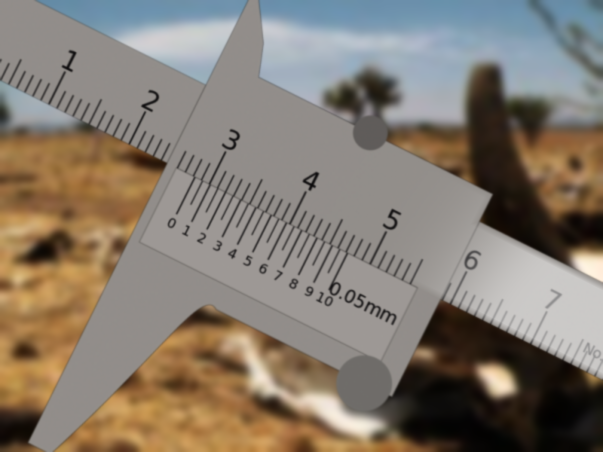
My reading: 28.2 (mm)
